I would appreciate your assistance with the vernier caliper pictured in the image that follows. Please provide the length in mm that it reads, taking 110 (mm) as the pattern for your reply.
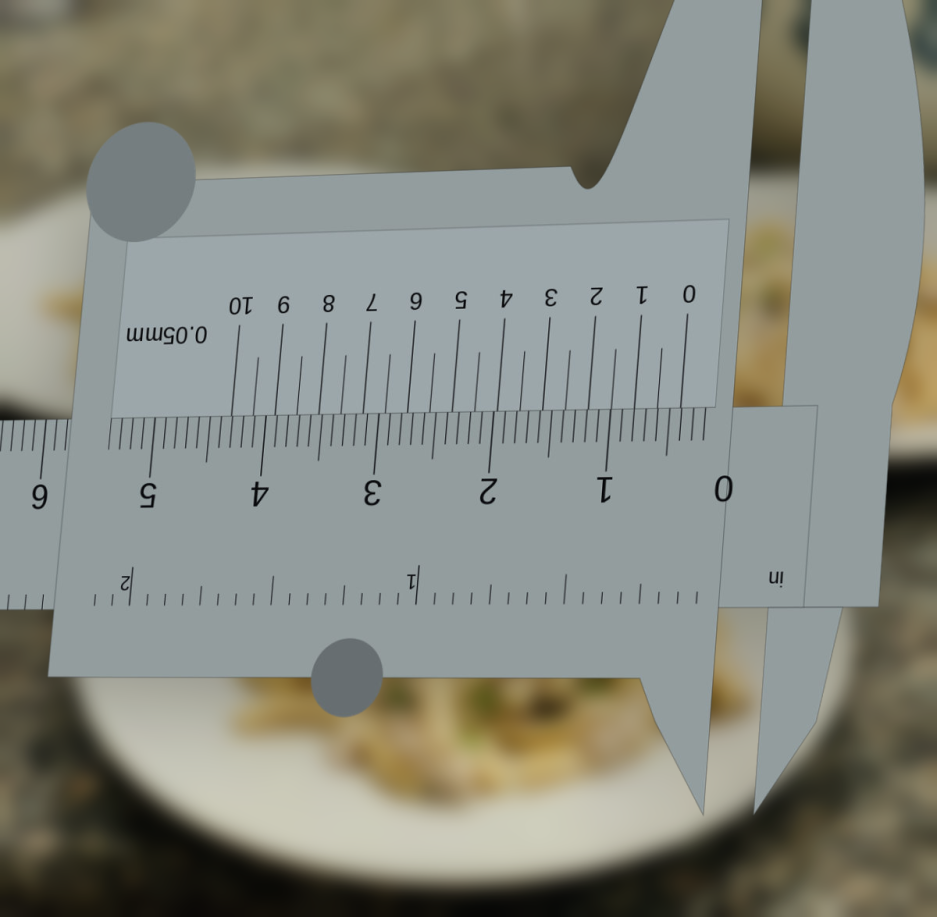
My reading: 4.1 (mm)
